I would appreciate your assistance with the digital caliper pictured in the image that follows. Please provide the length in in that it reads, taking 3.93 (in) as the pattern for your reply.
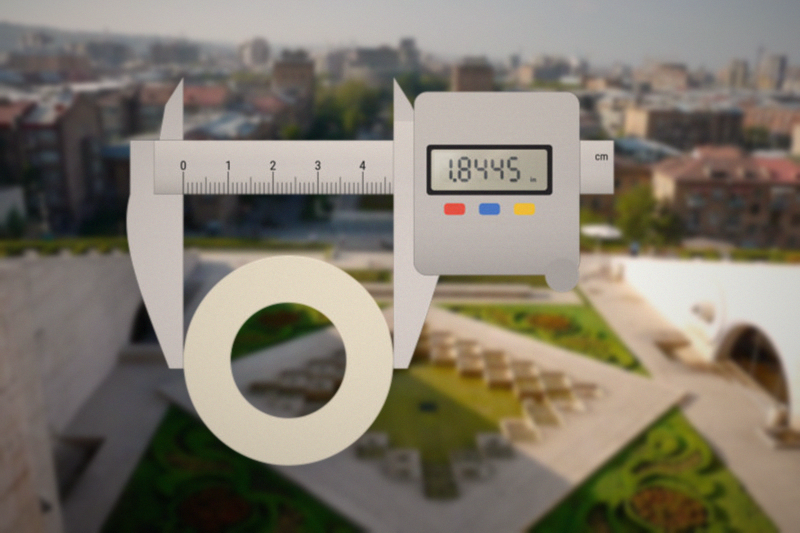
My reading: 1.8445 (in)
